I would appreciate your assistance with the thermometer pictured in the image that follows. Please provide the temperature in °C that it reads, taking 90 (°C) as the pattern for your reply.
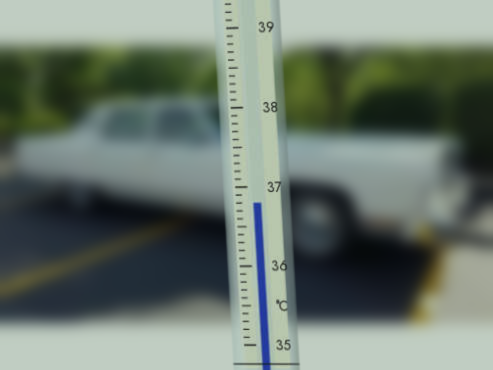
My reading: 36.8 (°C)
